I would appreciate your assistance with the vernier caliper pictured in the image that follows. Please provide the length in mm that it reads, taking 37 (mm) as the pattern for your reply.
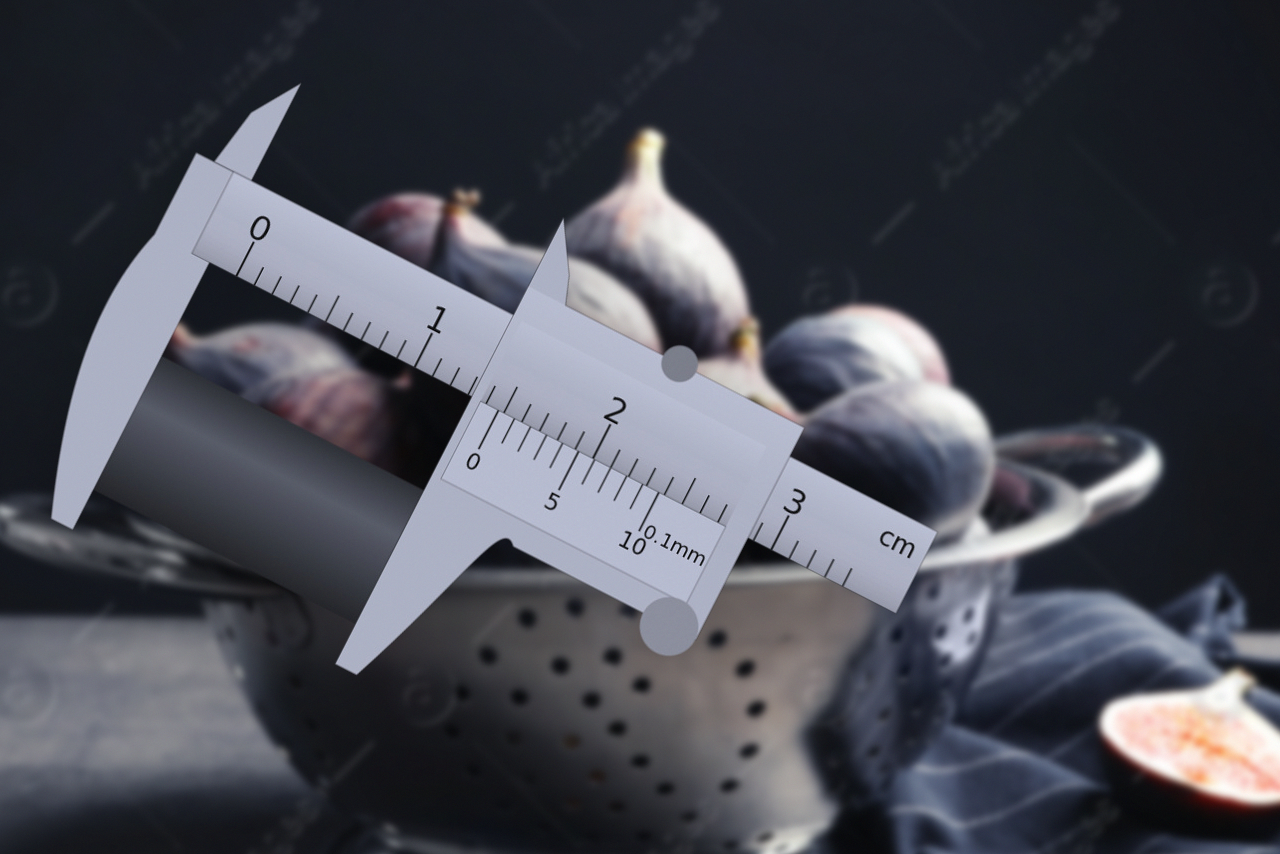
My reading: 14.7 (mm)
